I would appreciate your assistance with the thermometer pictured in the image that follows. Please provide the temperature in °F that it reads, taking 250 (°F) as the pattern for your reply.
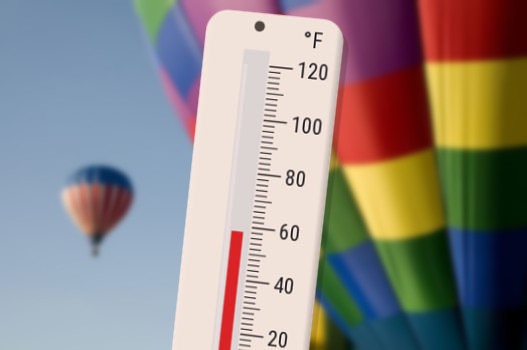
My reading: 58 (°F)
